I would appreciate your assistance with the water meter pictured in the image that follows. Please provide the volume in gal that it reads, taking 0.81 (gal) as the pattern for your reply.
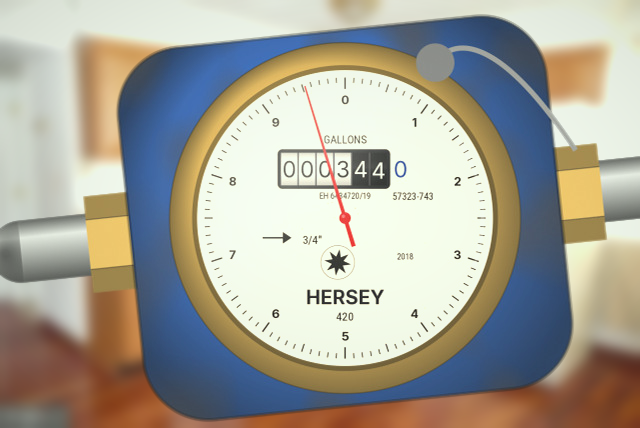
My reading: 3439.5 (gal)
